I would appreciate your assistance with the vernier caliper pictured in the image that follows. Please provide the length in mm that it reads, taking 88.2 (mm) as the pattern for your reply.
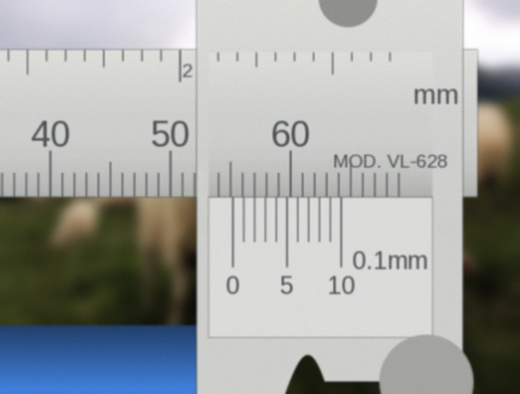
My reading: 55.2 (mm)
